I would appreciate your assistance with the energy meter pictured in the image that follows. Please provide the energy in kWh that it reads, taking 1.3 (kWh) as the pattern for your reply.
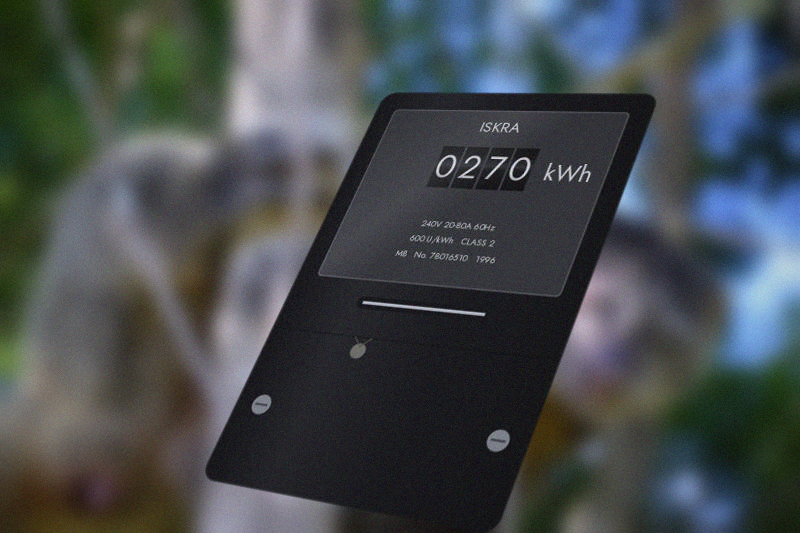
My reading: 270 (kWh)
